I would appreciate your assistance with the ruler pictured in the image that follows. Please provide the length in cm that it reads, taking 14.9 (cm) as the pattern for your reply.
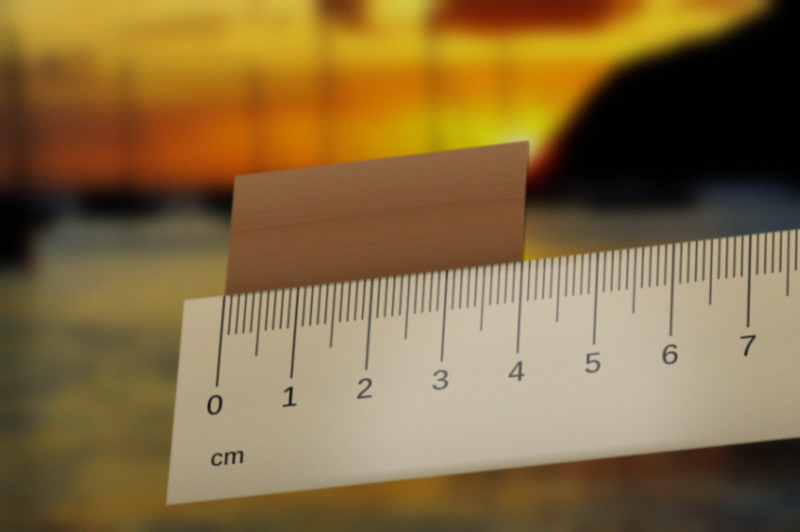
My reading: 4 (cm)
